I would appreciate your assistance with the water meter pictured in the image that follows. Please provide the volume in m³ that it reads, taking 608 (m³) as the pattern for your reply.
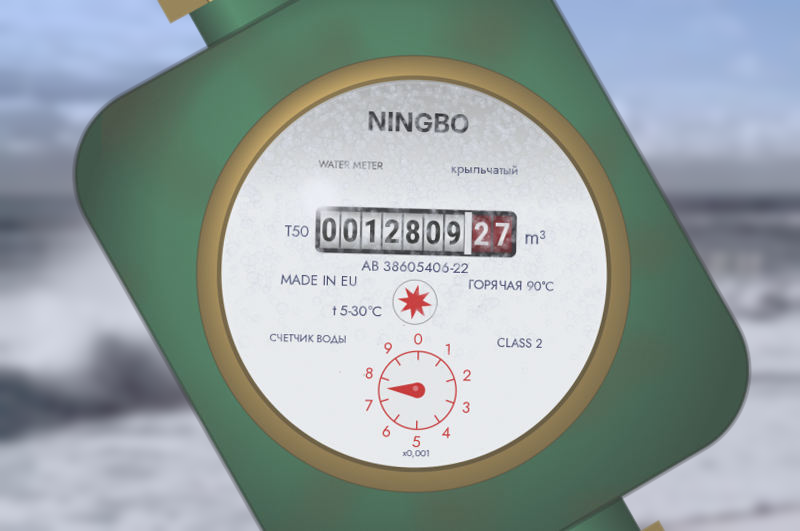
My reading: 12809.277 (m³)
